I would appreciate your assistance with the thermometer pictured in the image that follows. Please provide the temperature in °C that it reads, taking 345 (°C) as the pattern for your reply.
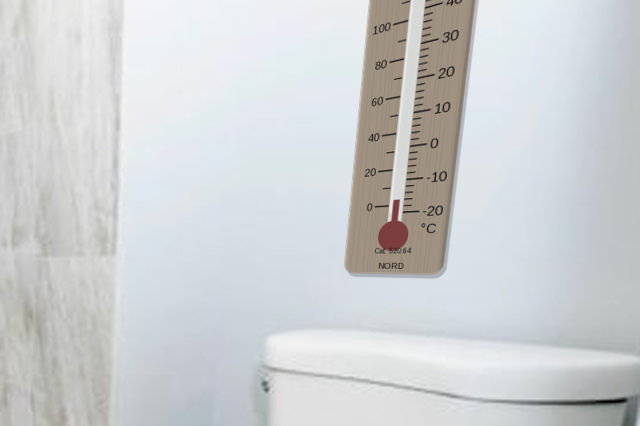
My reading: -16 (°C)
